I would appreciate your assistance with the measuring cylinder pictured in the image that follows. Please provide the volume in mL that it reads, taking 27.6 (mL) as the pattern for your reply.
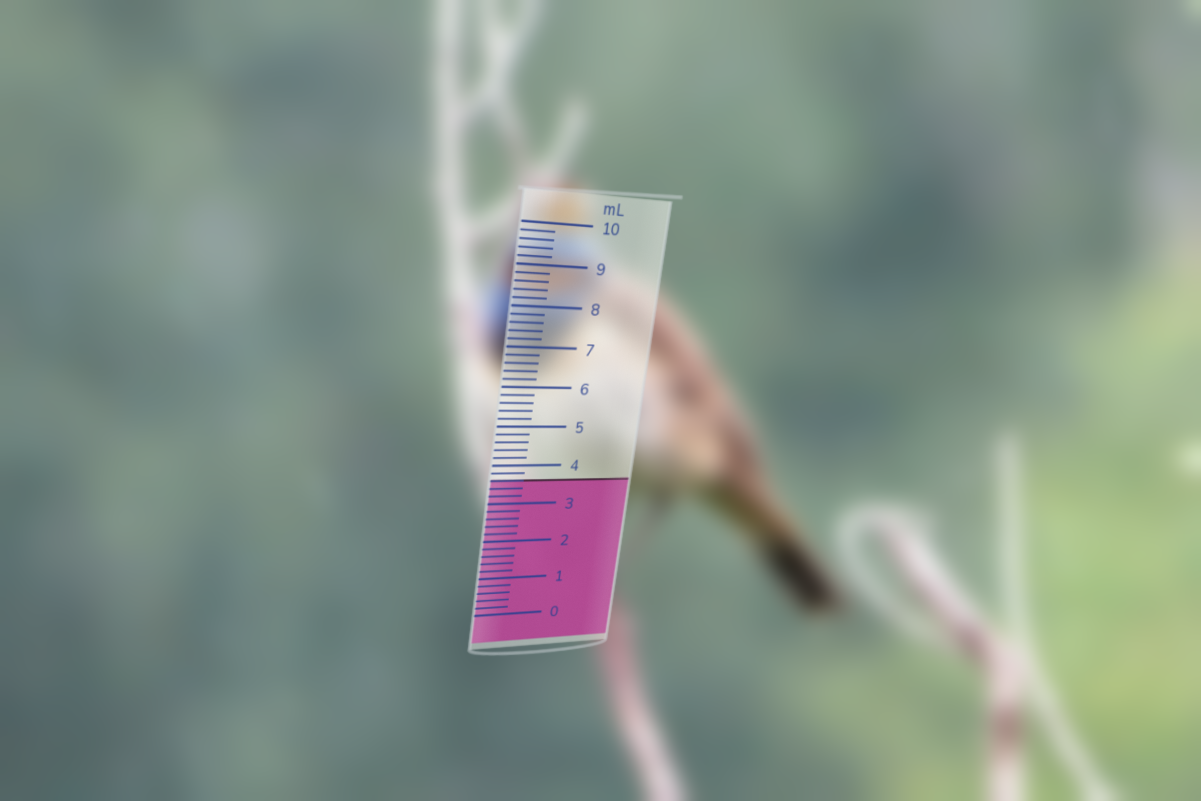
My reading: 3.6 (mL)
